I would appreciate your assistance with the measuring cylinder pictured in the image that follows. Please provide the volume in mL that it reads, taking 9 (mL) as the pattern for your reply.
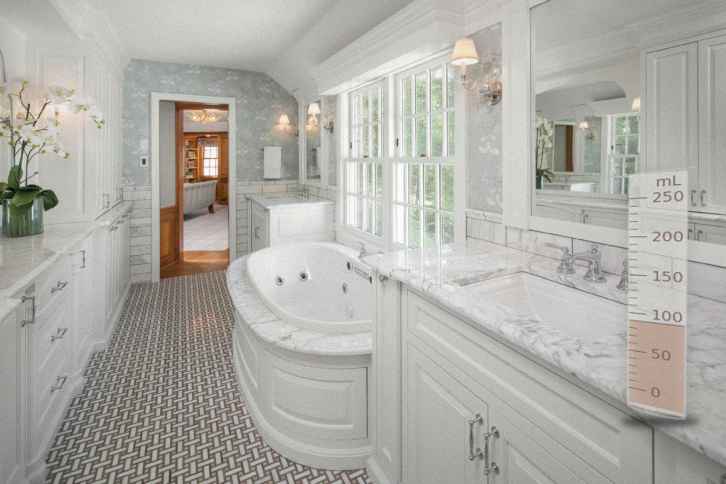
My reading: 90 (mL)
